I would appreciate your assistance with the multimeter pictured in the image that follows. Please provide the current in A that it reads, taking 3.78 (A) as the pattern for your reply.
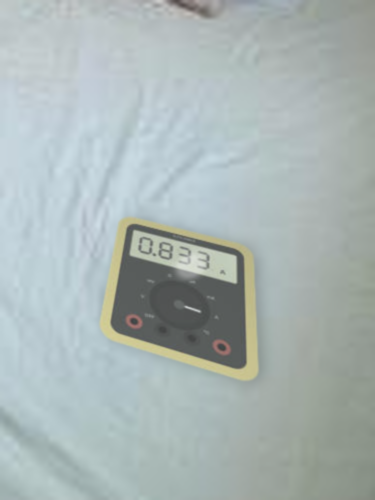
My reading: 0.833 (A)
